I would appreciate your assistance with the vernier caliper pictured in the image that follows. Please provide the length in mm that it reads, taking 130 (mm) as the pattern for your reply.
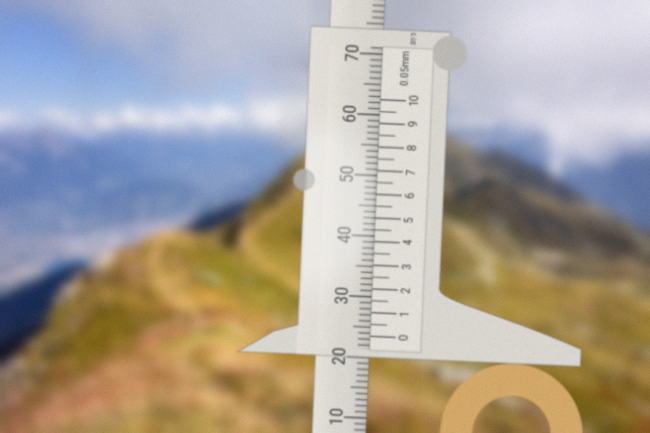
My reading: 23.5 (mm)
